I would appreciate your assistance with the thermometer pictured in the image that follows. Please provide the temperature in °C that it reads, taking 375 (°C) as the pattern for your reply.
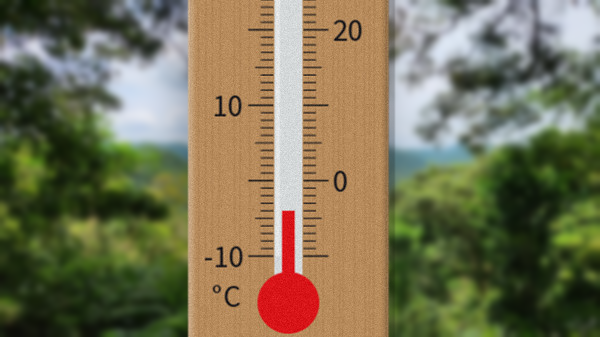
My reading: -4 (°C)
